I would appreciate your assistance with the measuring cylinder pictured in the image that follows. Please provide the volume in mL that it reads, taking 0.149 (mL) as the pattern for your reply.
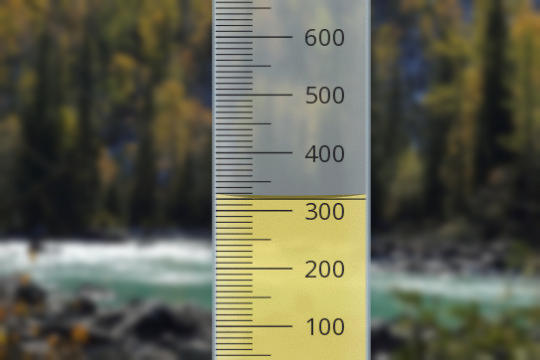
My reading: 320 (mL)
